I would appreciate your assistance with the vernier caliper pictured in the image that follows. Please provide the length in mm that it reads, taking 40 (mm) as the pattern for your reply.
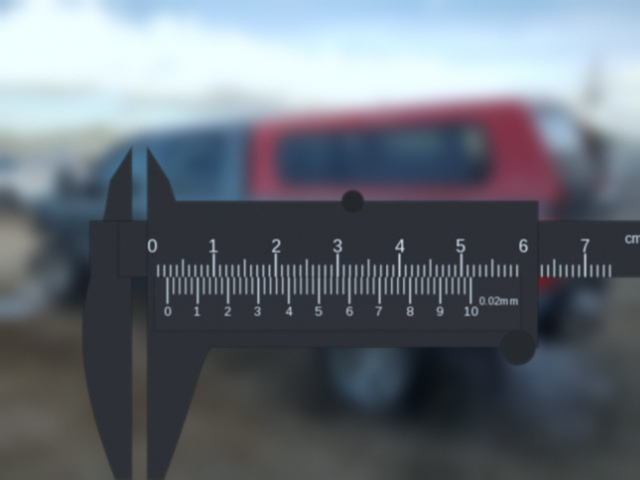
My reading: 2.5 (mm)
